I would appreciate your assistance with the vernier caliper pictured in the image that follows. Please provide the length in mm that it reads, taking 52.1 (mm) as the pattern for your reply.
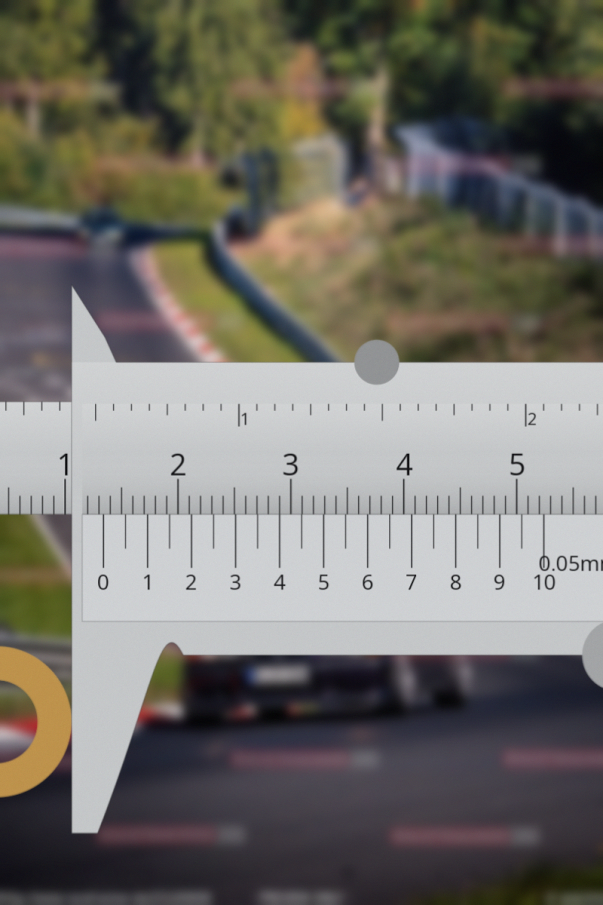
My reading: 13.4 (mm)
